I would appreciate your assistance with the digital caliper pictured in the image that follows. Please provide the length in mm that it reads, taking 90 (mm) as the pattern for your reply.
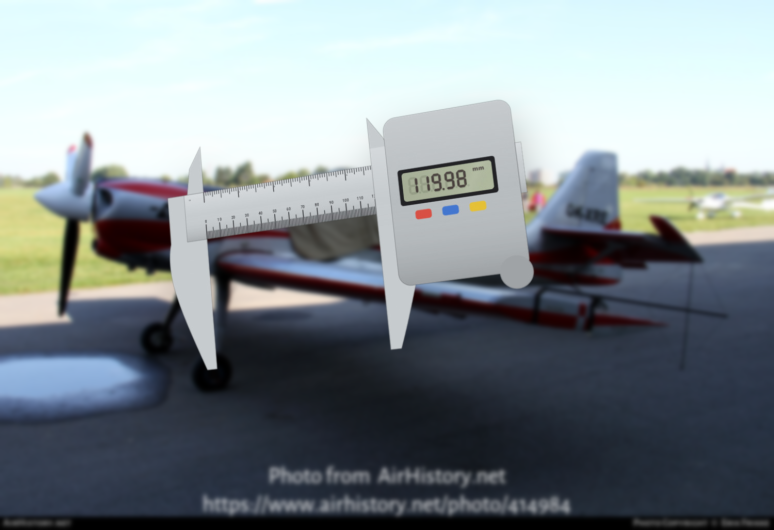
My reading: 119.98 (mm)
